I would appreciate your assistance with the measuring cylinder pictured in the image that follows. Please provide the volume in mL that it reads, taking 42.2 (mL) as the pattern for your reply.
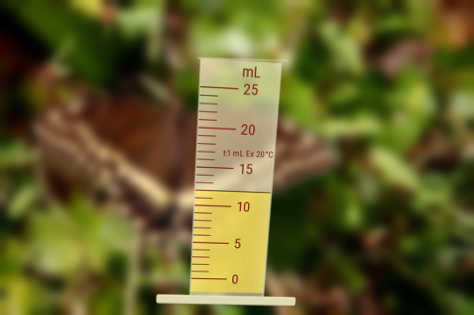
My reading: 12 (mL)
